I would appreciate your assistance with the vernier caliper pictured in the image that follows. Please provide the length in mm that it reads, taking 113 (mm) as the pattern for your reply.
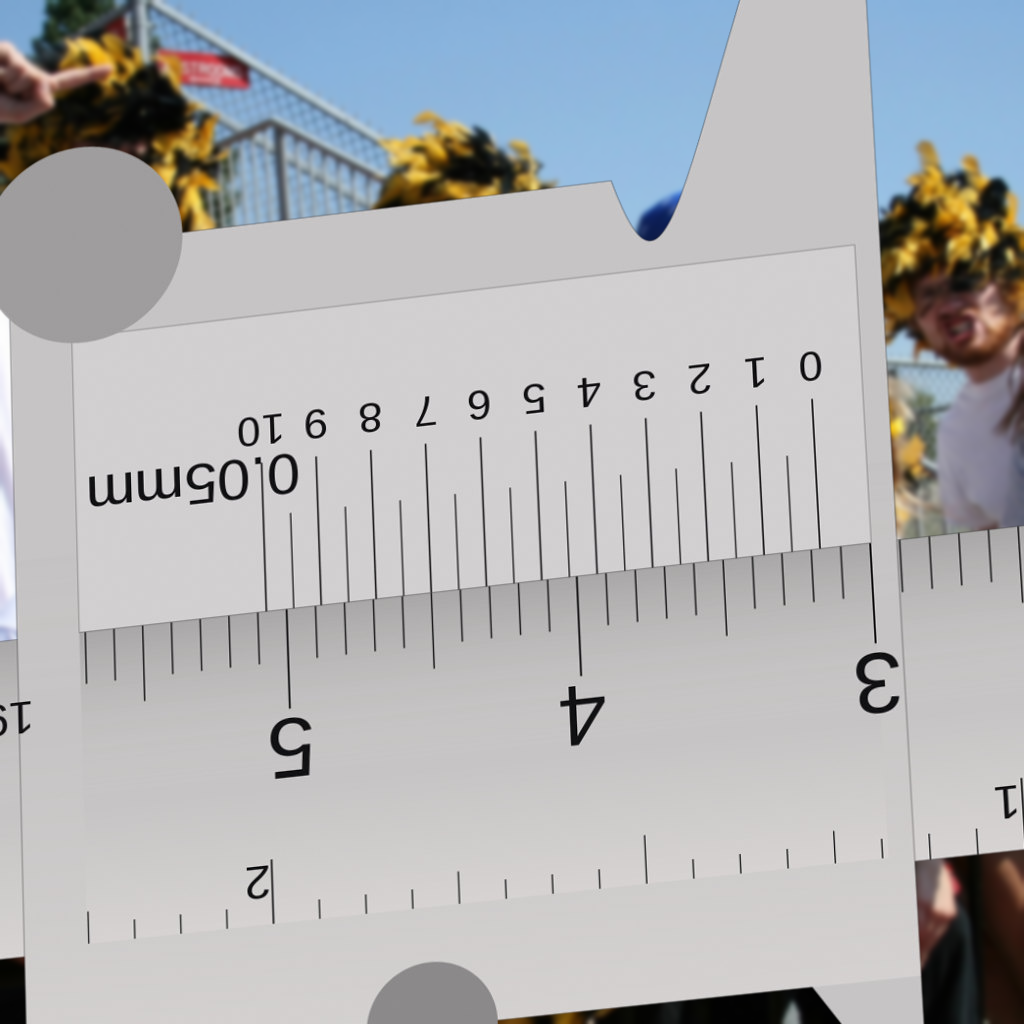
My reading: 31.70 (mm)
